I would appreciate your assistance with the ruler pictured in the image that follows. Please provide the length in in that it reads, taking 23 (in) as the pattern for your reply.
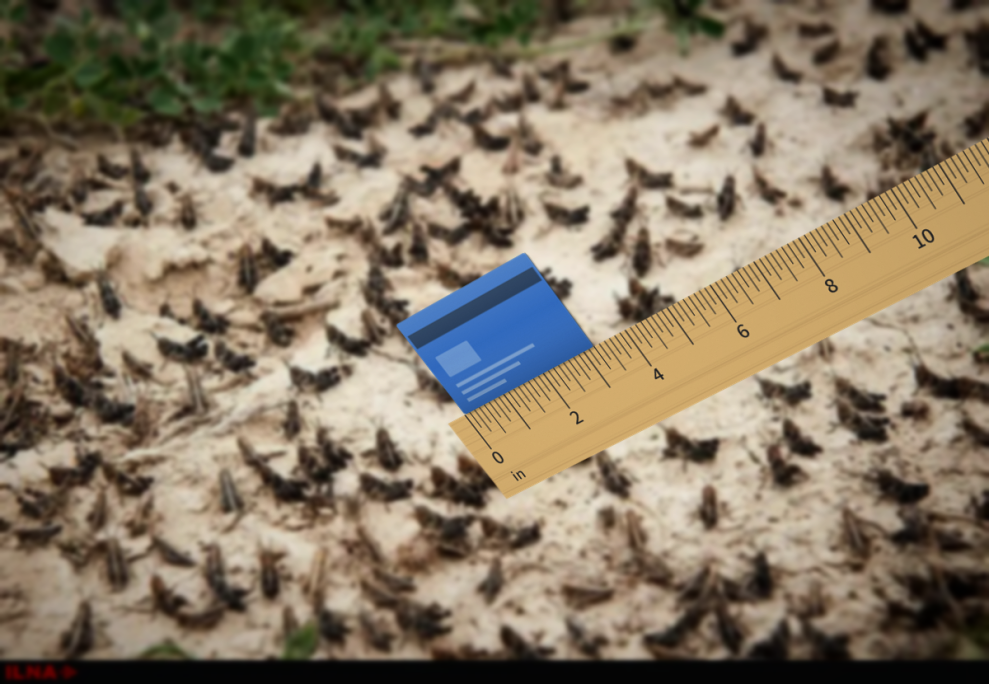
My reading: 3.25 (in)
